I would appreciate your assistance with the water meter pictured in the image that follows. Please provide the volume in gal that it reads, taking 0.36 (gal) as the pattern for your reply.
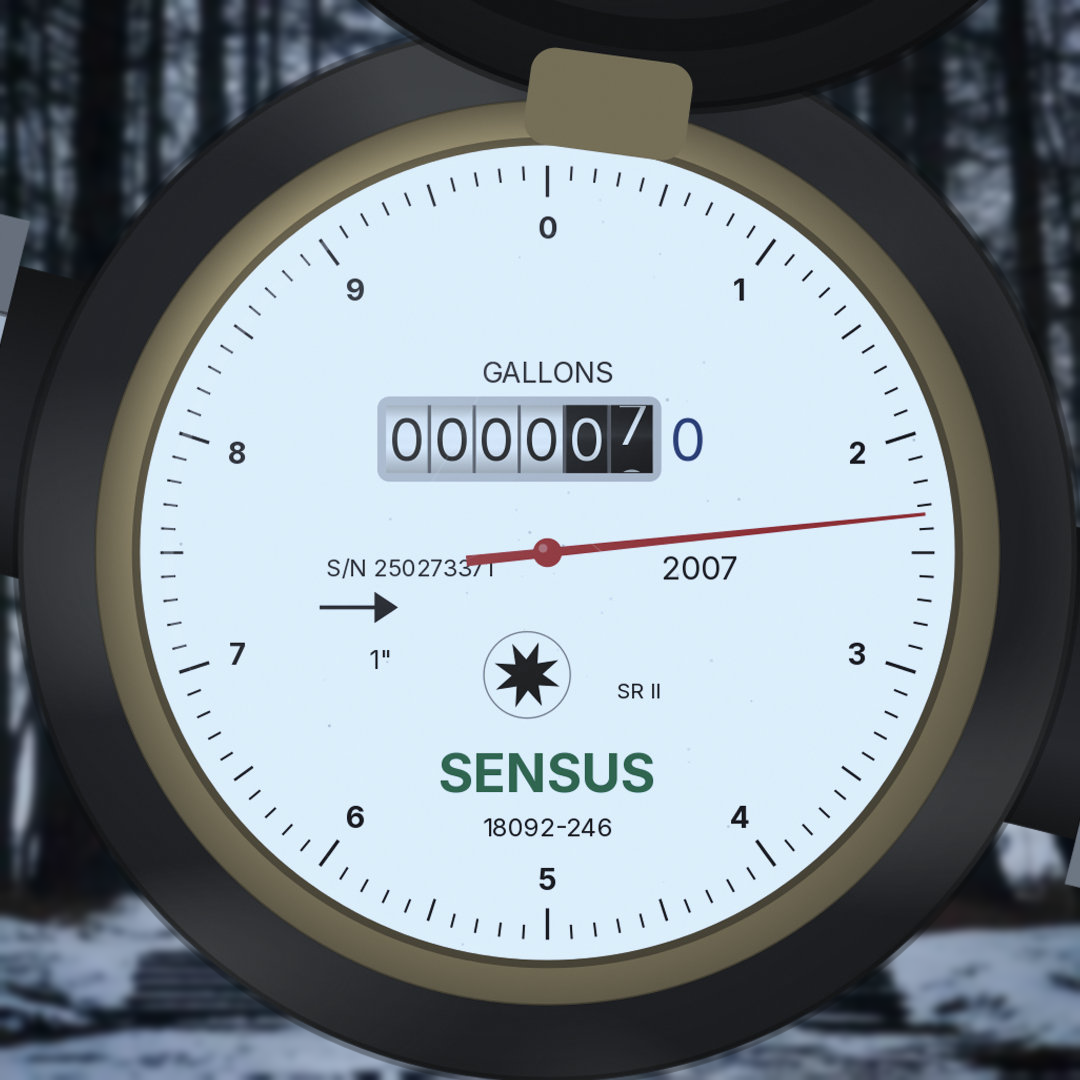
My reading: 72.3 (gal)
